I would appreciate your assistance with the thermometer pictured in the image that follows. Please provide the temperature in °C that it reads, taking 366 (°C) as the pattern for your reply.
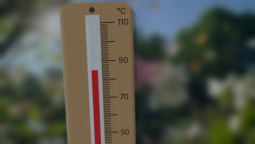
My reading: 85 (°C)
